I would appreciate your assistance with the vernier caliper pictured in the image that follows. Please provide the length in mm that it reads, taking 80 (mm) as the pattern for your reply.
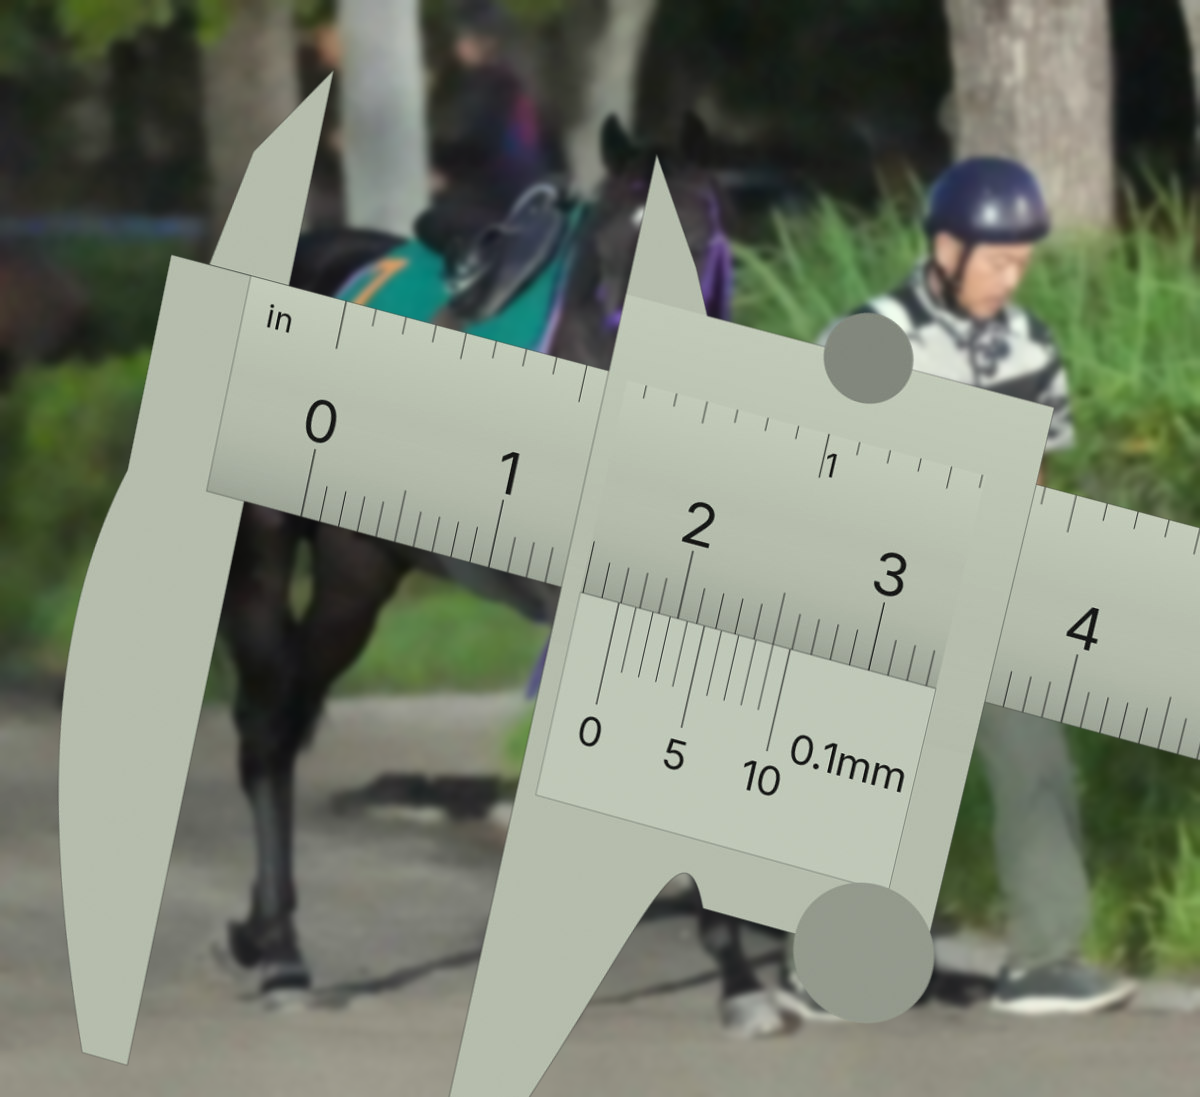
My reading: 16.9 (mm)
